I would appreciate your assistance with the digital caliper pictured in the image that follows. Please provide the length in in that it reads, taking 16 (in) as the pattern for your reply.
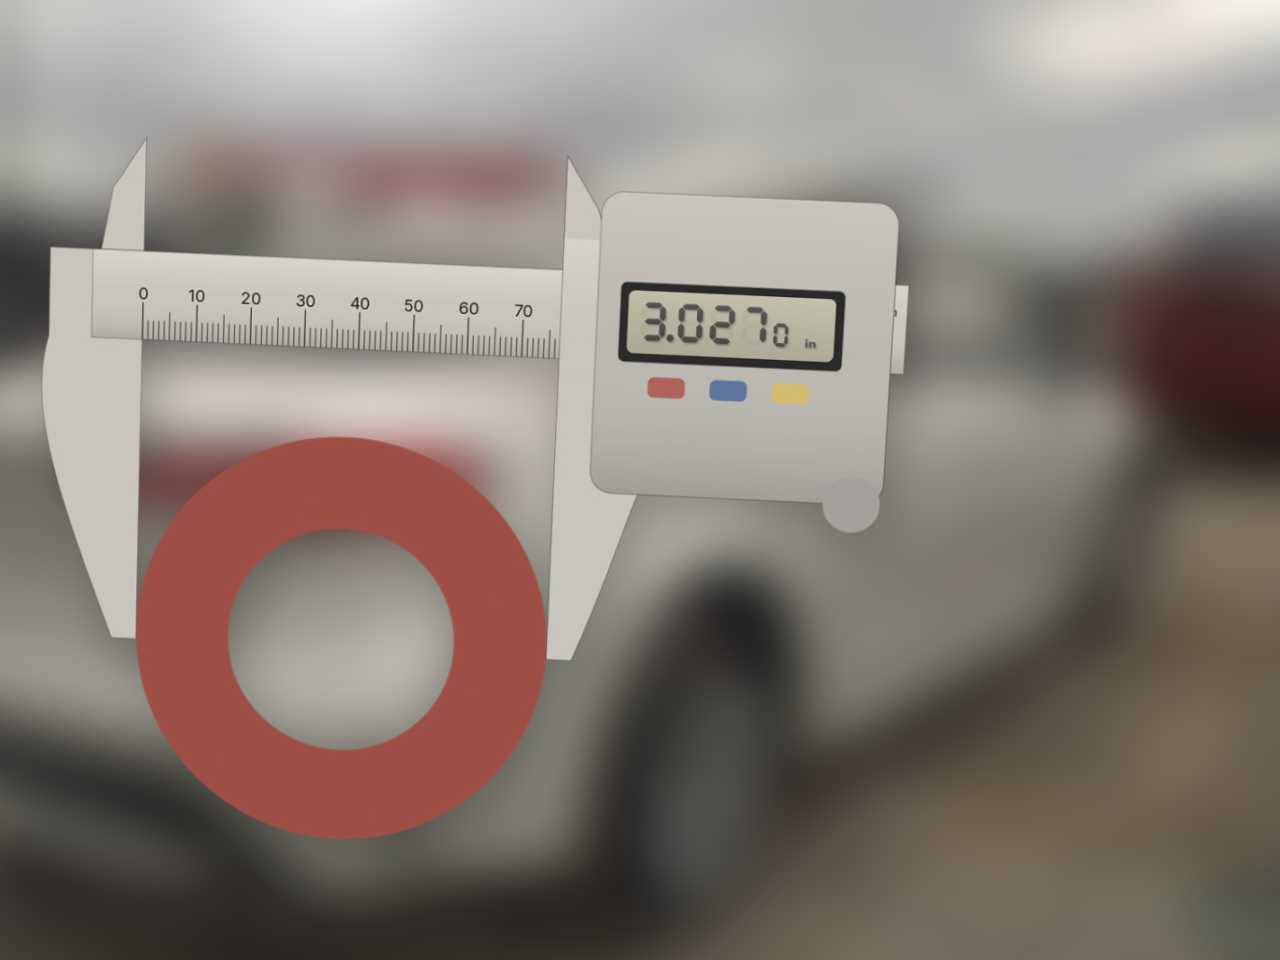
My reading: 3.0270 (in)
